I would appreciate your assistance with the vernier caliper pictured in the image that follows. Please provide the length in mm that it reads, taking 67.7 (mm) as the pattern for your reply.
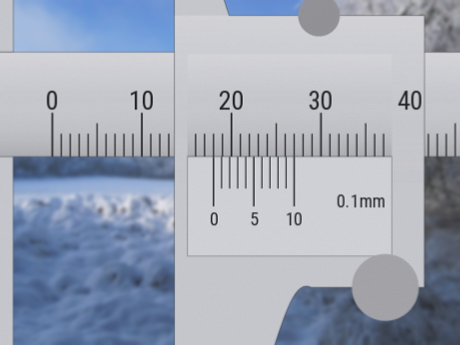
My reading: 18.0 (mm)
